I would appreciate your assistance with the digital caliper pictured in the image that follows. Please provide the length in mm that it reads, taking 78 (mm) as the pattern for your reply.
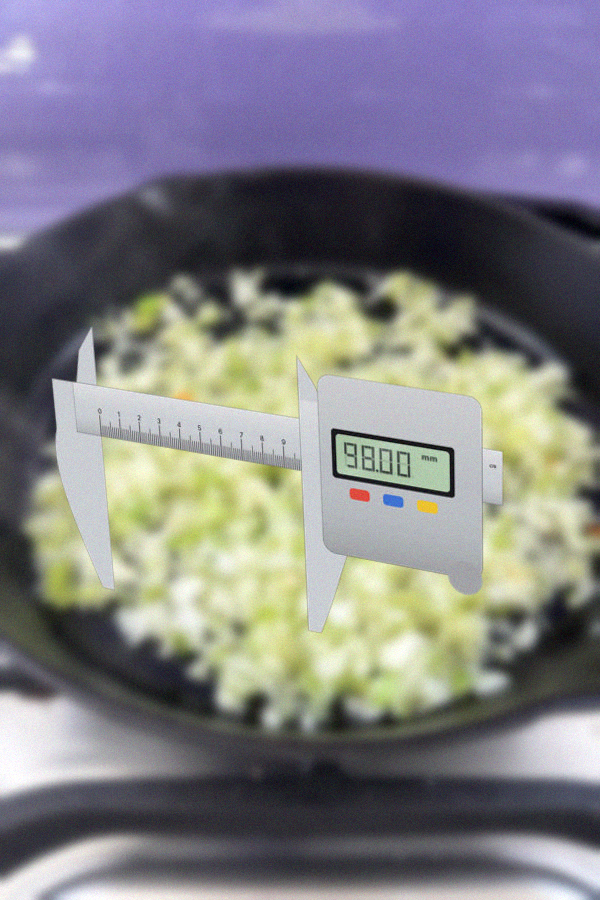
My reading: 98.00 (mm)
